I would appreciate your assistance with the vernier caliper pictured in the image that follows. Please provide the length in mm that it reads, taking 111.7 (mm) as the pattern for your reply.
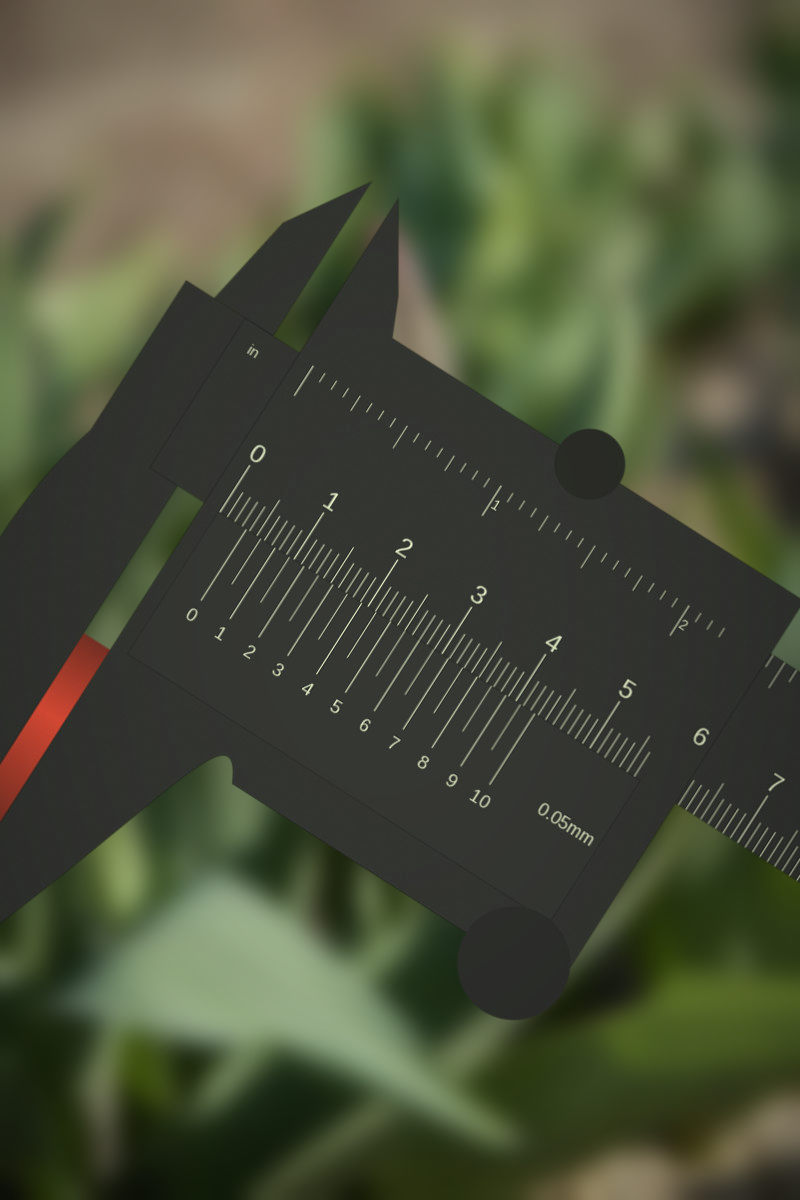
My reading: 3.6 (mm)
